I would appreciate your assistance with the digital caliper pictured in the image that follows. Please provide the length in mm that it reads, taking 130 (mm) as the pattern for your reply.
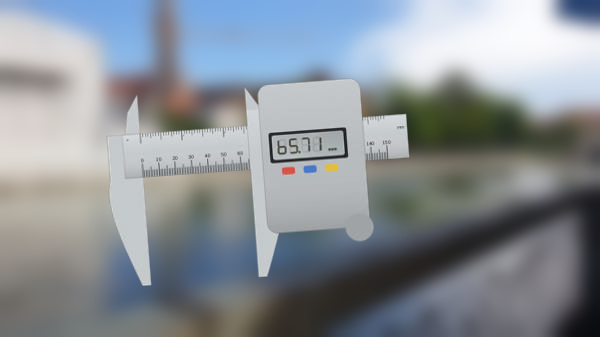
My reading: 65.71 (mm)
